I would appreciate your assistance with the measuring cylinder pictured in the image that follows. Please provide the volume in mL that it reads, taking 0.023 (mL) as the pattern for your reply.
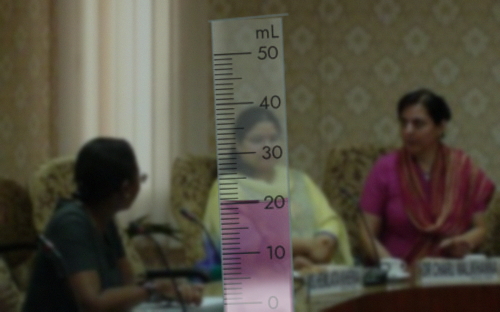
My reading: 20 (mL)
